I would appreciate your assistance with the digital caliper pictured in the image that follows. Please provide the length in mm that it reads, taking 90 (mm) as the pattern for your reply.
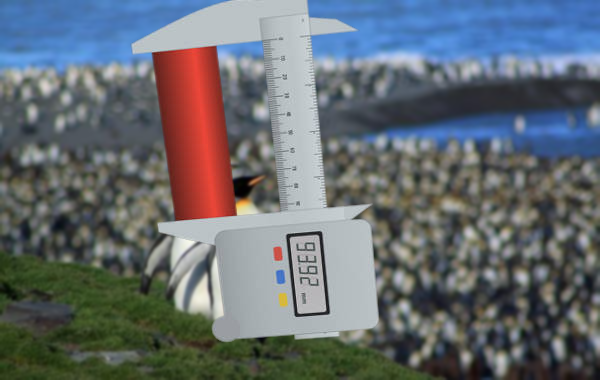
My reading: 93.92 (mm)
